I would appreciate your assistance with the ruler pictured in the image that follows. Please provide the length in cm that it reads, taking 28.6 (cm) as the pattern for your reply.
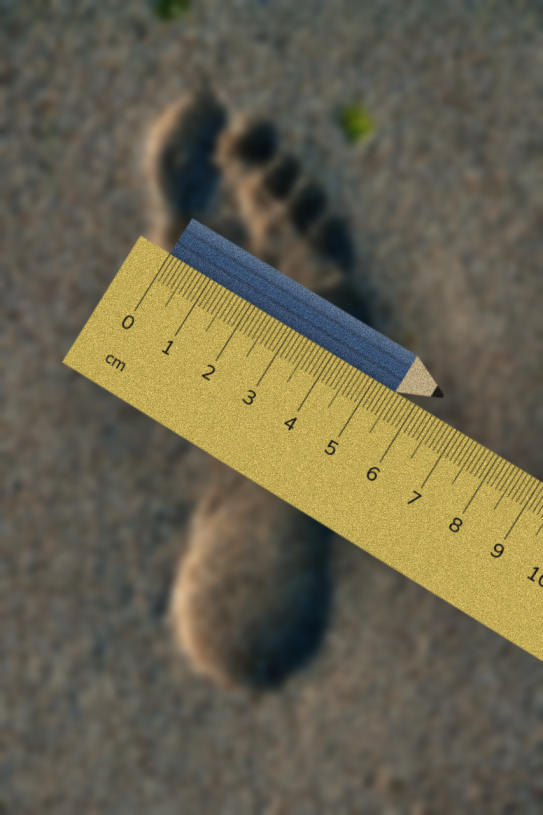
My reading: 6.4 (cm)
